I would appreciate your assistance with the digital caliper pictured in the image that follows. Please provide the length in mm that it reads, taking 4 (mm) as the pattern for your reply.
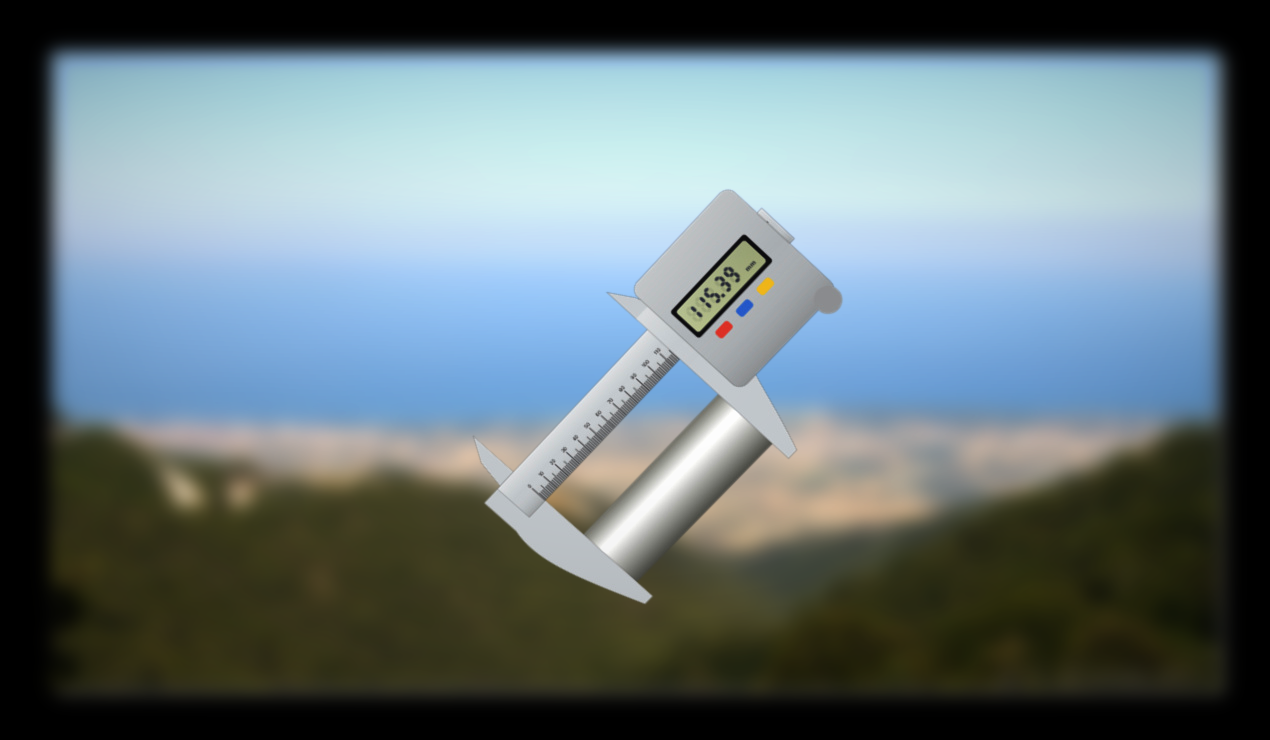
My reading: 115.39 (mm)
